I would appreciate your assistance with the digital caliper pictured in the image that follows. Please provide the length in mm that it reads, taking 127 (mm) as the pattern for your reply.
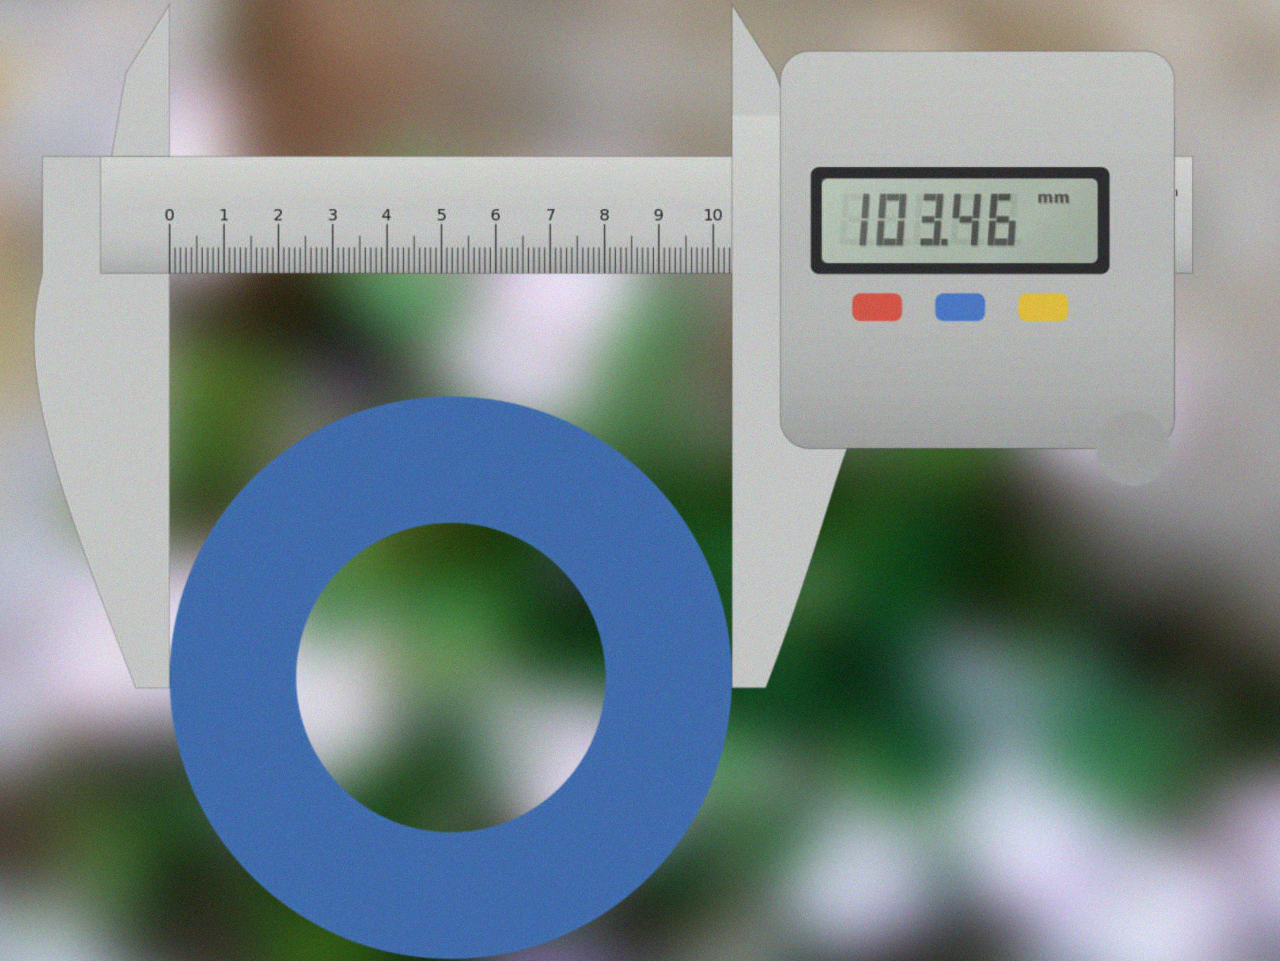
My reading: 103.46 (mm)
